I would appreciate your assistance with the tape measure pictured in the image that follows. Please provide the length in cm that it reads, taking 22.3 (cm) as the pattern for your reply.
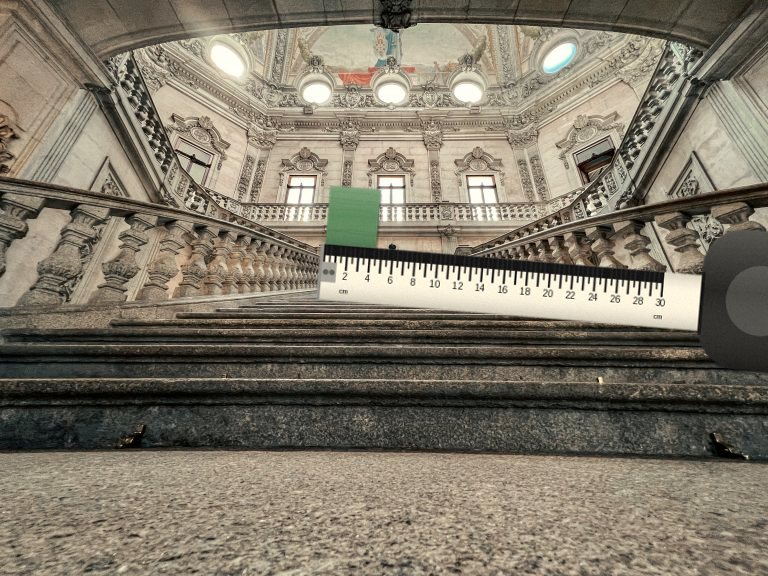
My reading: 4.5 (cm)
